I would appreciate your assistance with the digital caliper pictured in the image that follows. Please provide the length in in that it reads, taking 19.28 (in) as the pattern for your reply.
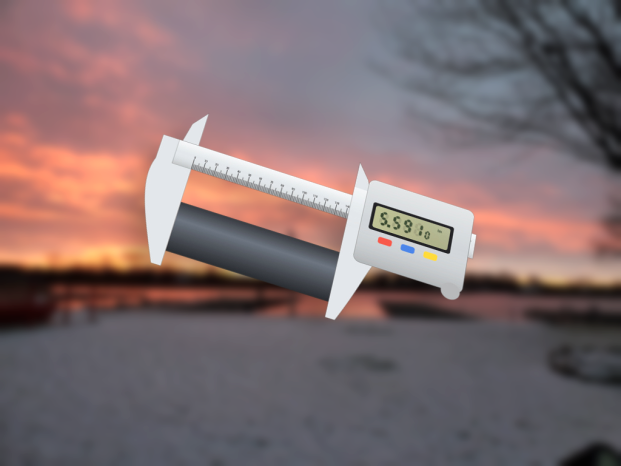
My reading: 5.5910 (in)
